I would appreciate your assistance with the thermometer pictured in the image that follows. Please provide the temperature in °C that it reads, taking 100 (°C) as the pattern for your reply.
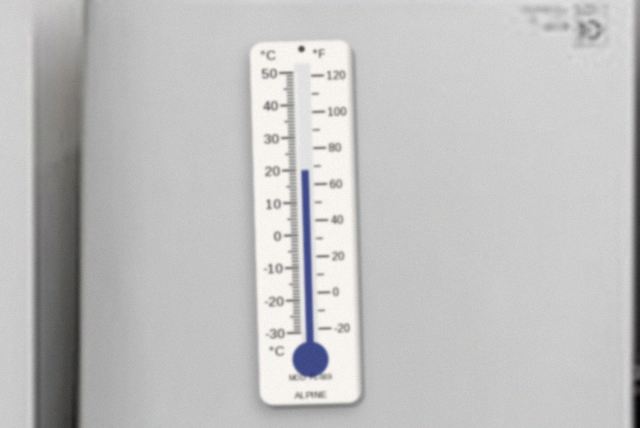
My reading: 20 (°C)
